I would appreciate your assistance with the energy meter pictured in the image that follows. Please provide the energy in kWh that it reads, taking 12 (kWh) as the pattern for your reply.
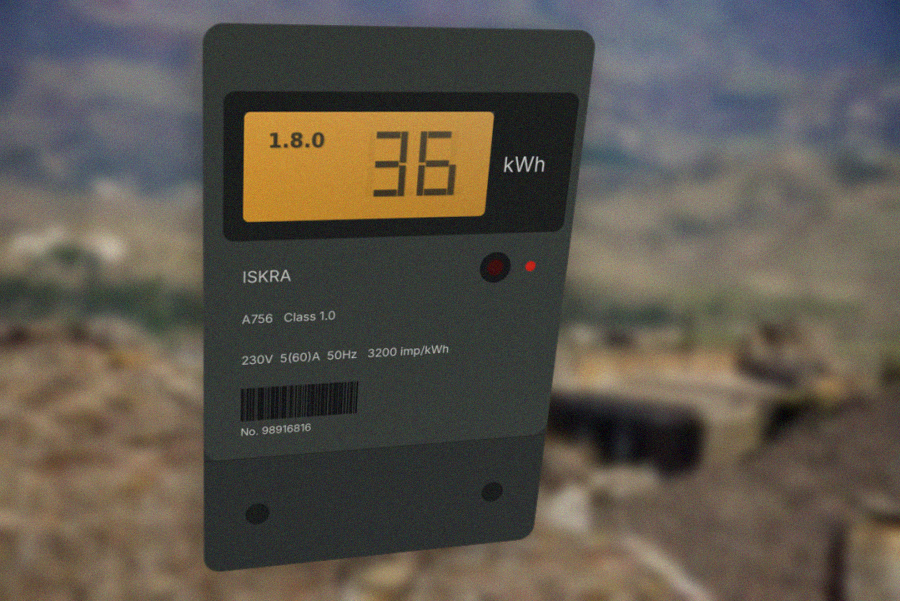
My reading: 36 (kWh)
